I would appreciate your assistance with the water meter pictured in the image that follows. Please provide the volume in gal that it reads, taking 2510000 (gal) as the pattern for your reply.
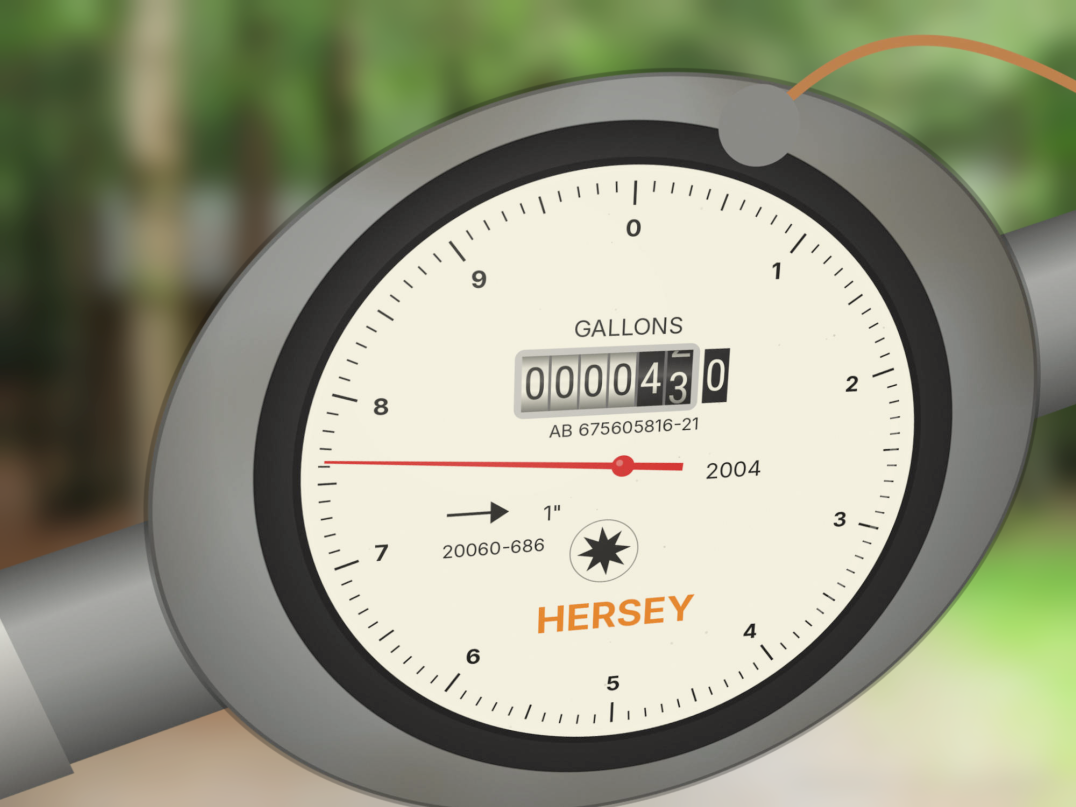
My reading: 427.6 (gal)
